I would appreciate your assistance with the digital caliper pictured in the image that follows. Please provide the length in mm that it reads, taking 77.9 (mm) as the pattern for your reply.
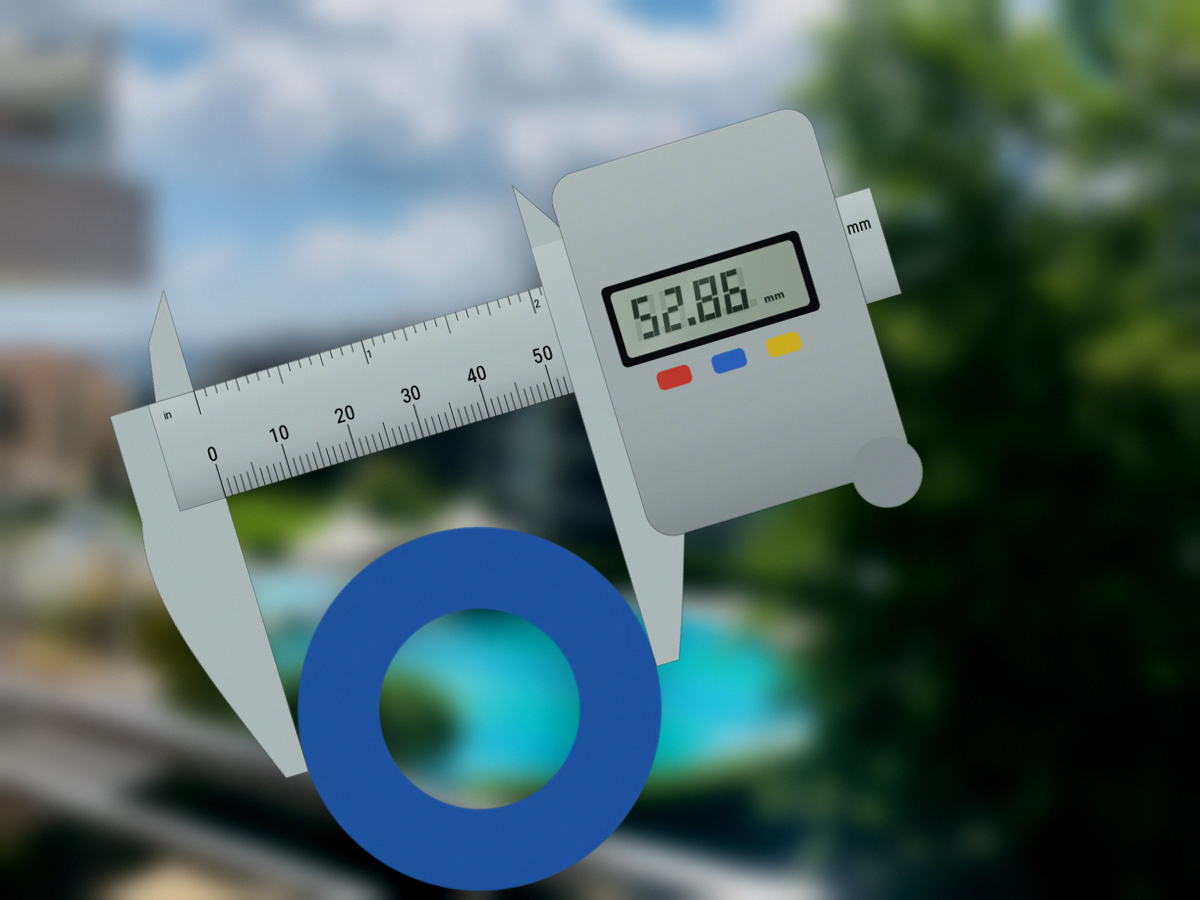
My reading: 52.86 (mm)
